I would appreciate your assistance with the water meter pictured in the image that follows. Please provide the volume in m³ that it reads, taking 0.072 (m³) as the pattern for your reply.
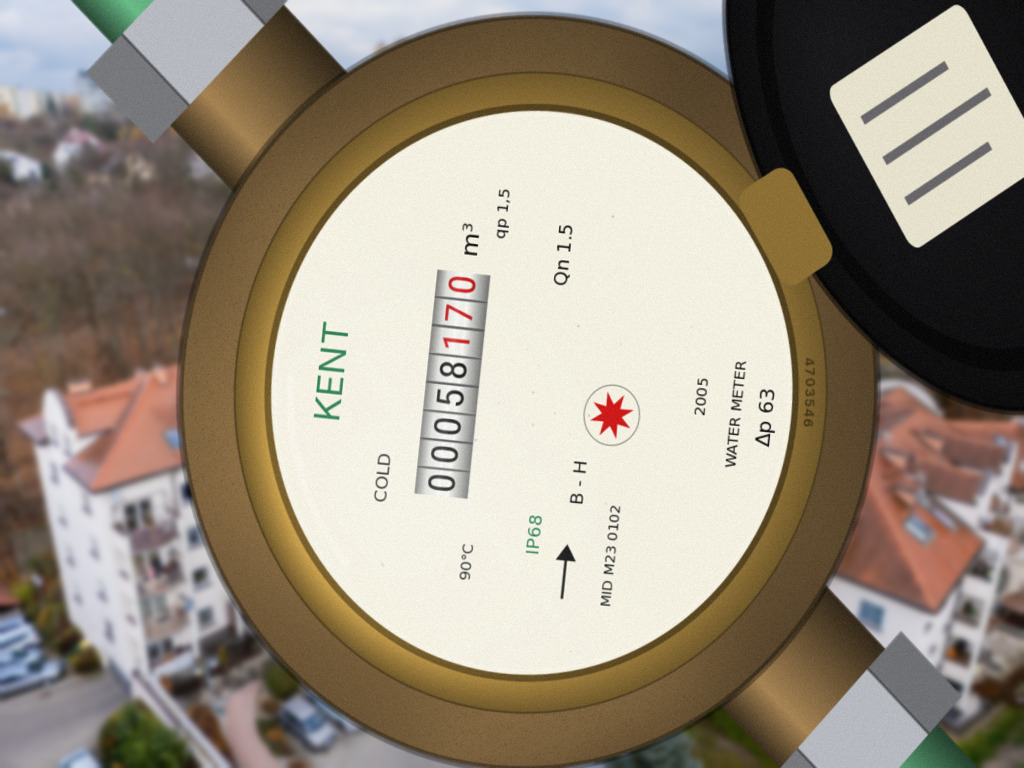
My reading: 58.170 (m³)
